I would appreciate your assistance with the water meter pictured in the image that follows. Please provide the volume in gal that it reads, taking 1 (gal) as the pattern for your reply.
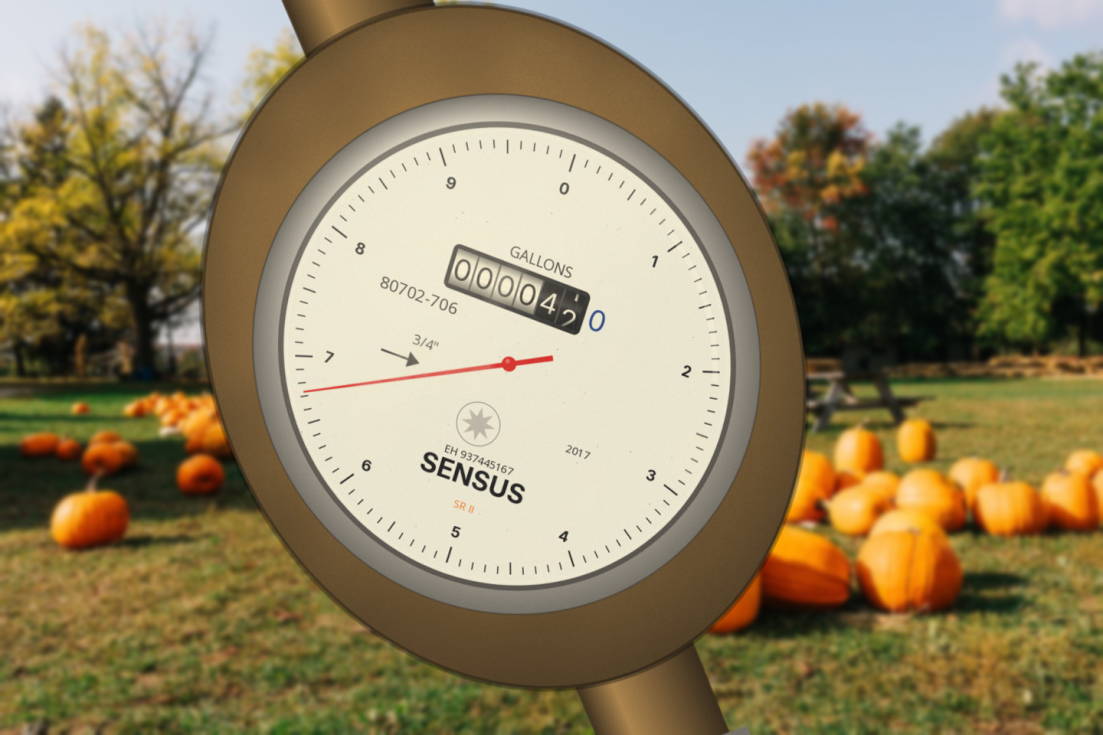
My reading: 416.7 (gal)
